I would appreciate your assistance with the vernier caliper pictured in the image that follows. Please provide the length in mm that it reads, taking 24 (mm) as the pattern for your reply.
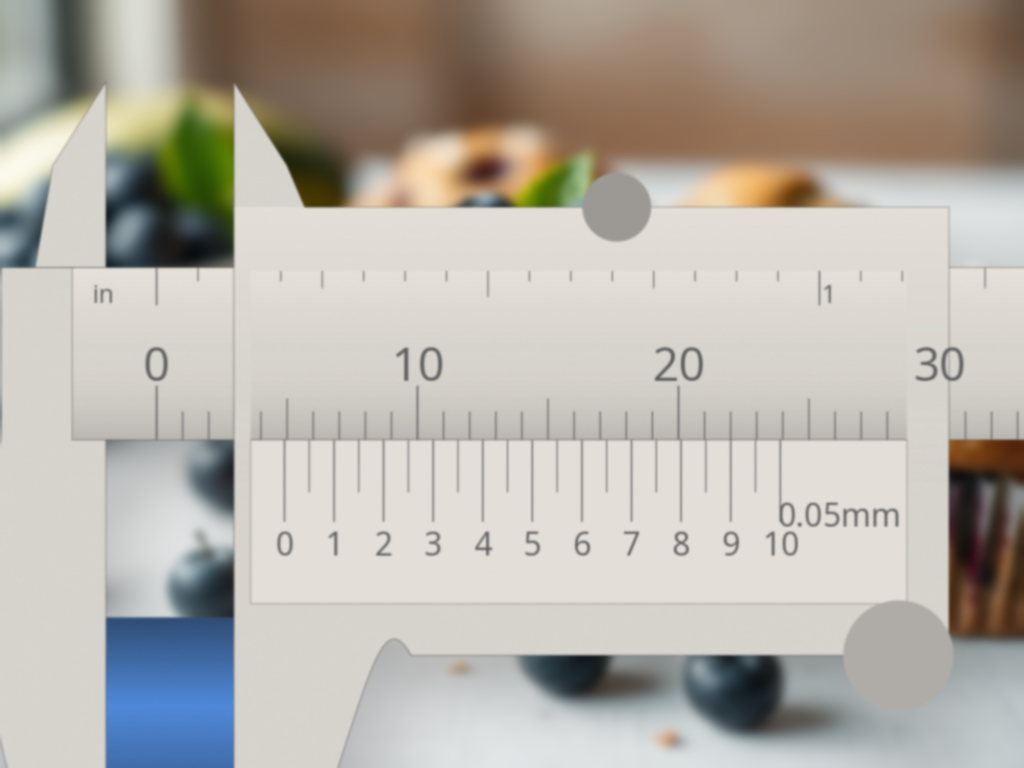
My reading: 4.9 (mm)
